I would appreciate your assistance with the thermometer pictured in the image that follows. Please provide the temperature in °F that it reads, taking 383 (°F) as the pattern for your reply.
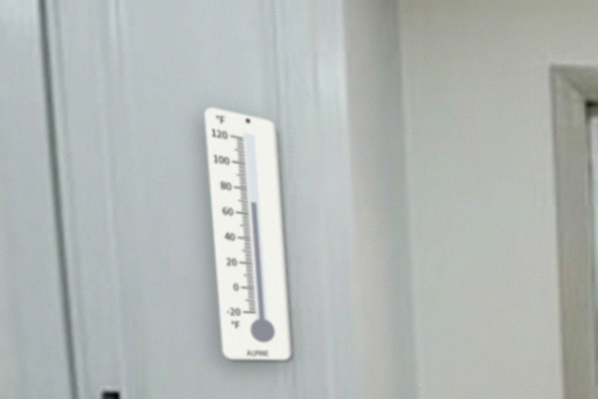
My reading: 70 (°F)
